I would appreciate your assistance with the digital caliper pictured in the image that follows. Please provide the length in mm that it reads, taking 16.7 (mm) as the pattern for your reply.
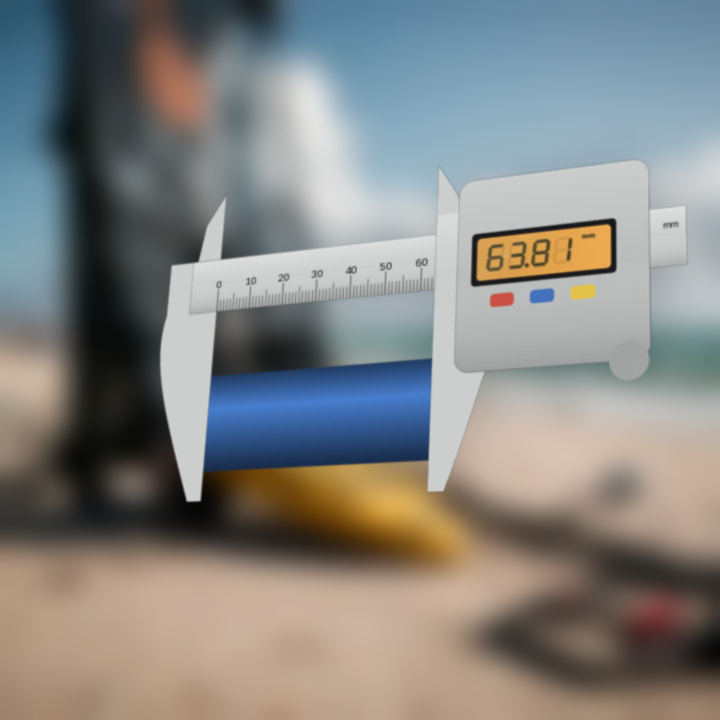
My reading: 63.81 (mm)
